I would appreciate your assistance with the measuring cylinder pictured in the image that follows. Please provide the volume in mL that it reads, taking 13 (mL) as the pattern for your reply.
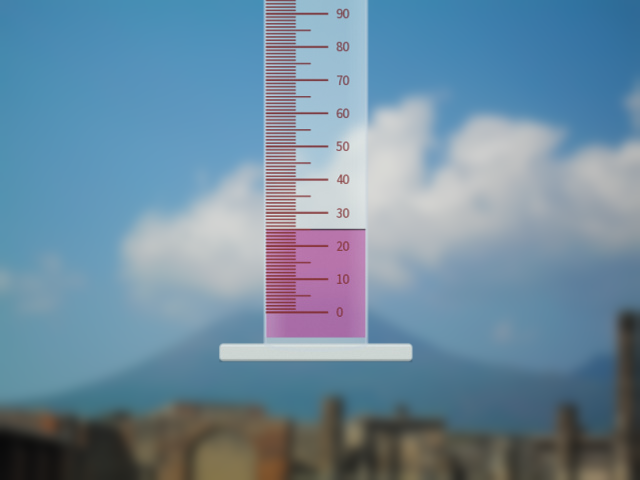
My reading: 25 (mL)
